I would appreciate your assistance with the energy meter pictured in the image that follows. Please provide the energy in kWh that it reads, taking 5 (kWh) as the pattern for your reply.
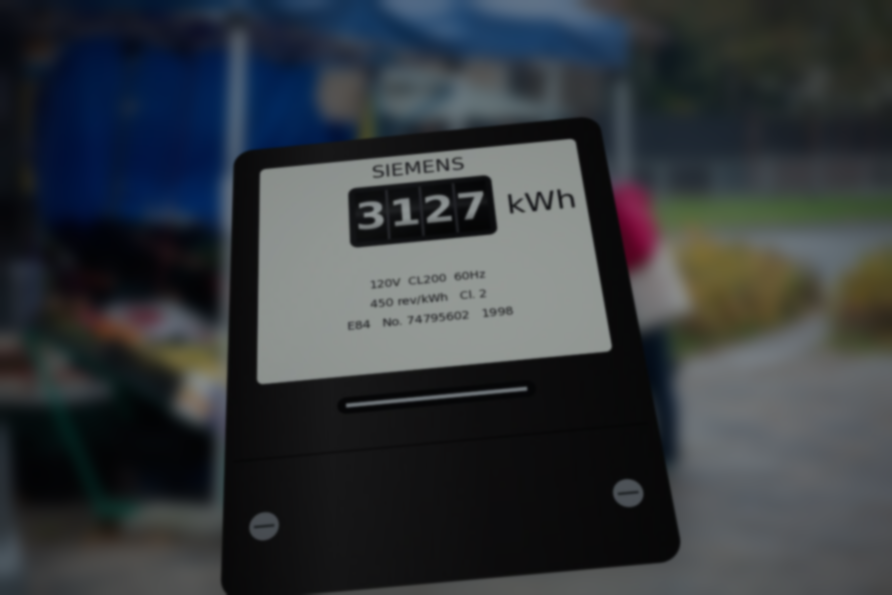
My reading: 3127 (kWh)
